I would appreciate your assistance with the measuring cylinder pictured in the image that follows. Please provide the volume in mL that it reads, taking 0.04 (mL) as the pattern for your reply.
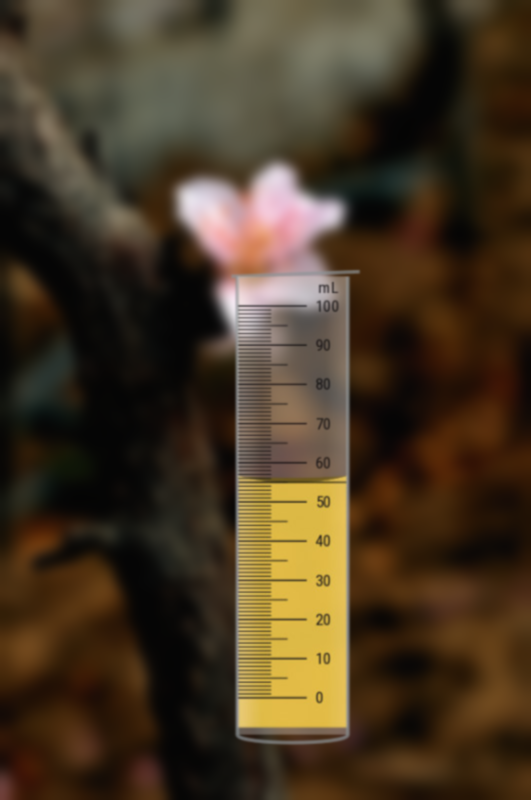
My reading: 55 (mL)
